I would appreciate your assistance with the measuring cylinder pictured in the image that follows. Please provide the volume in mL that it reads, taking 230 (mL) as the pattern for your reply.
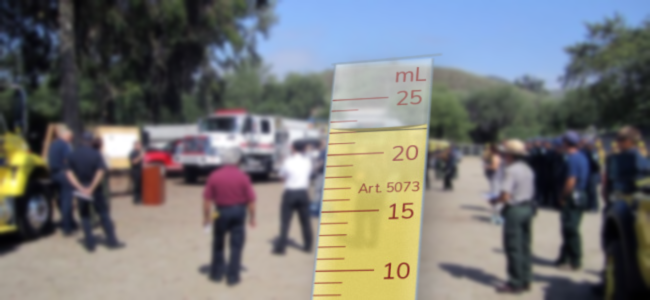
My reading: 22 (mL)
